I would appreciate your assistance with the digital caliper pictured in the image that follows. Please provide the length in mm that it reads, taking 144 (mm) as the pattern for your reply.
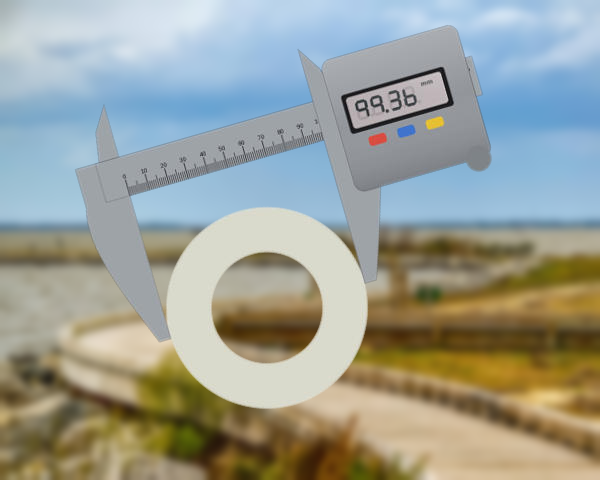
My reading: 99.36 (mm)
